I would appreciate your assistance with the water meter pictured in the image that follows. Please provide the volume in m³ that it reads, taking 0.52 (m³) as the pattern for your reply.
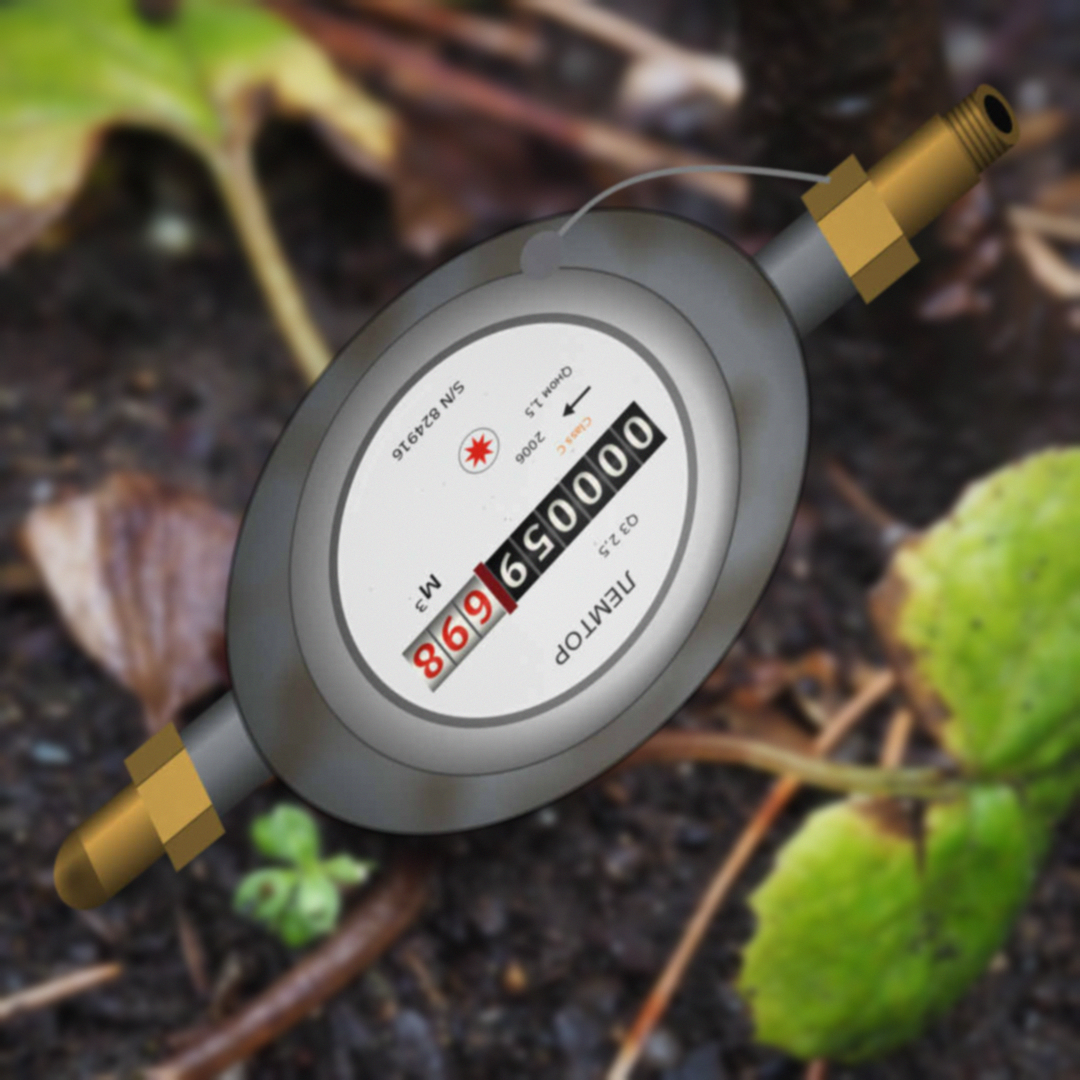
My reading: 59.698 (m³)
